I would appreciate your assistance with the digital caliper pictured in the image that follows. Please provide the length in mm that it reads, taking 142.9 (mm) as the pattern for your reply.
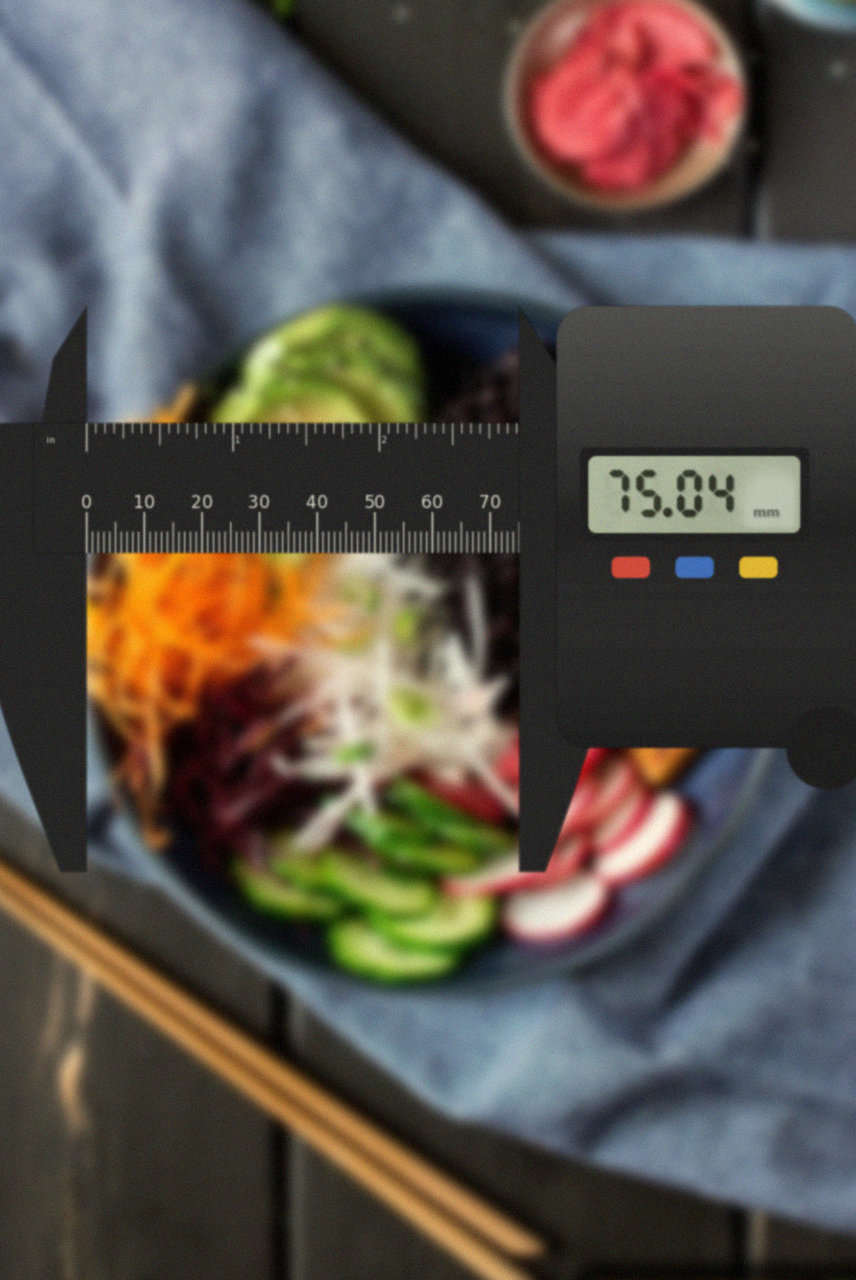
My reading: 75.04 (mm)
